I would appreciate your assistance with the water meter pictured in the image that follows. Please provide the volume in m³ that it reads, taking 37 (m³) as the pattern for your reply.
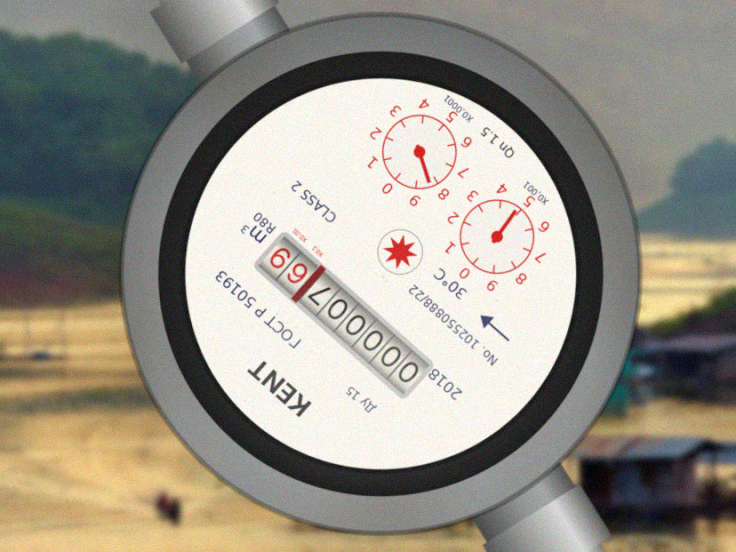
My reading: 7.6948 (m³)
